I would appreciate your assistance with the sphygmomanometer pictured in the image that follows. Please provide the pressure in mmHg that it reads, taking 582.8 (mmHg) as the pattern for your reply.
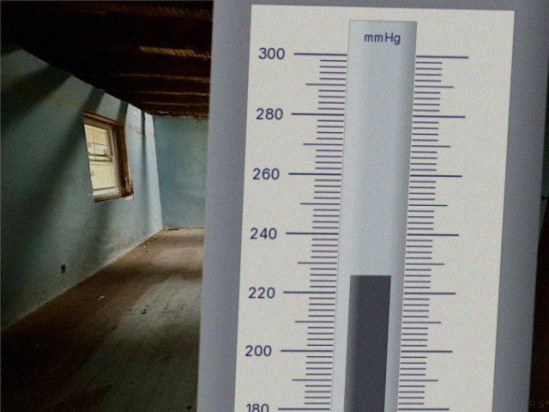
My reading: 226 (mmHg)
